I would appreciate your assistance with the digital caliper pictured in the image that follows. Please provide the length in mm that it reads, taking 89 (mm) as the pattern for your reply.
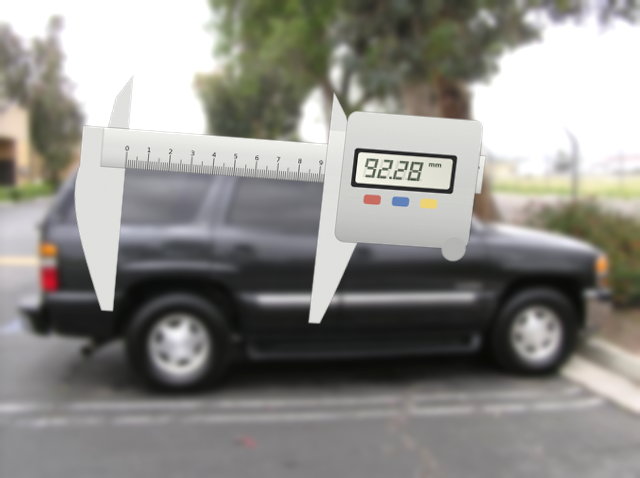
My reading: 92.28 (mm)
